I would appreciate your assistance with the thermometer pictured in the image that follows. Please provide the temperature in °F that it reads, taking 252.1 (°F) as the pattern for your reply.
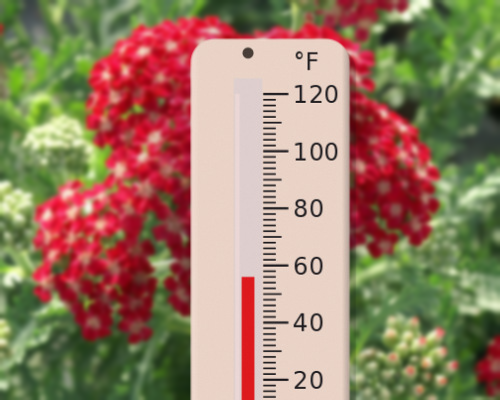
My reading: 56 (°F)
